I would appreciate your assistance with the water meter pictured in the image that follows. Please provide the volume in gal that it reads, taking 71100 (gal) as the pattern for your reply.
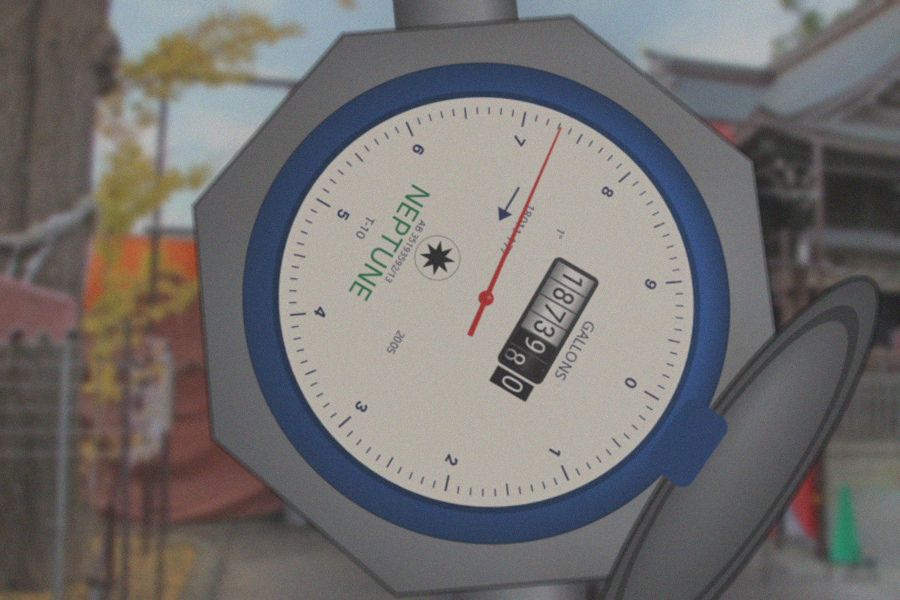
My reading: 1873977.3 (gal)
